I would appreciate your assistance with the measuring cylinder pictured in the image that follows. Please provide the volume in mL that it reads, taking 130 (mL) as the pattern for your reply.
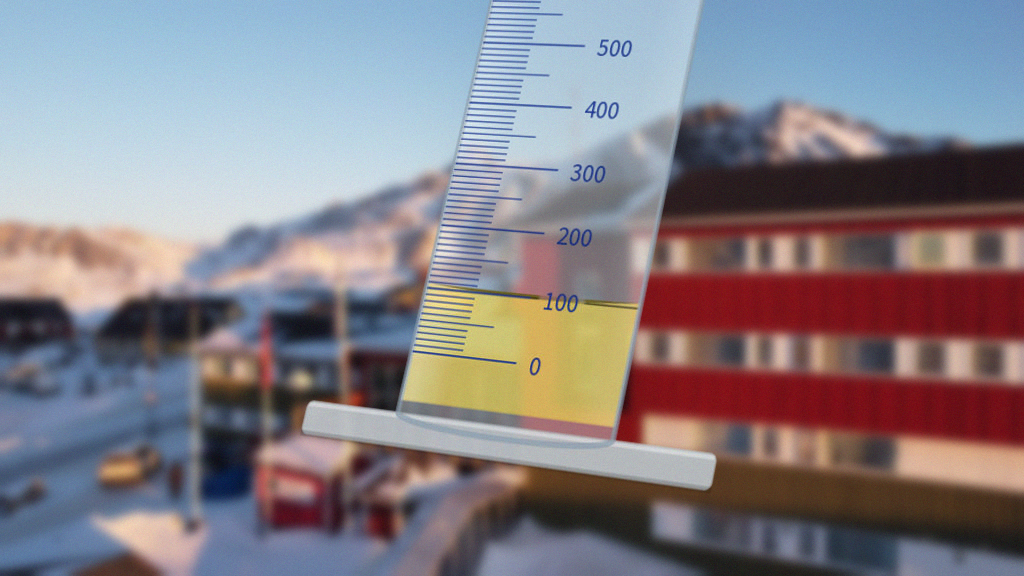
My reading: 100 (mL)
